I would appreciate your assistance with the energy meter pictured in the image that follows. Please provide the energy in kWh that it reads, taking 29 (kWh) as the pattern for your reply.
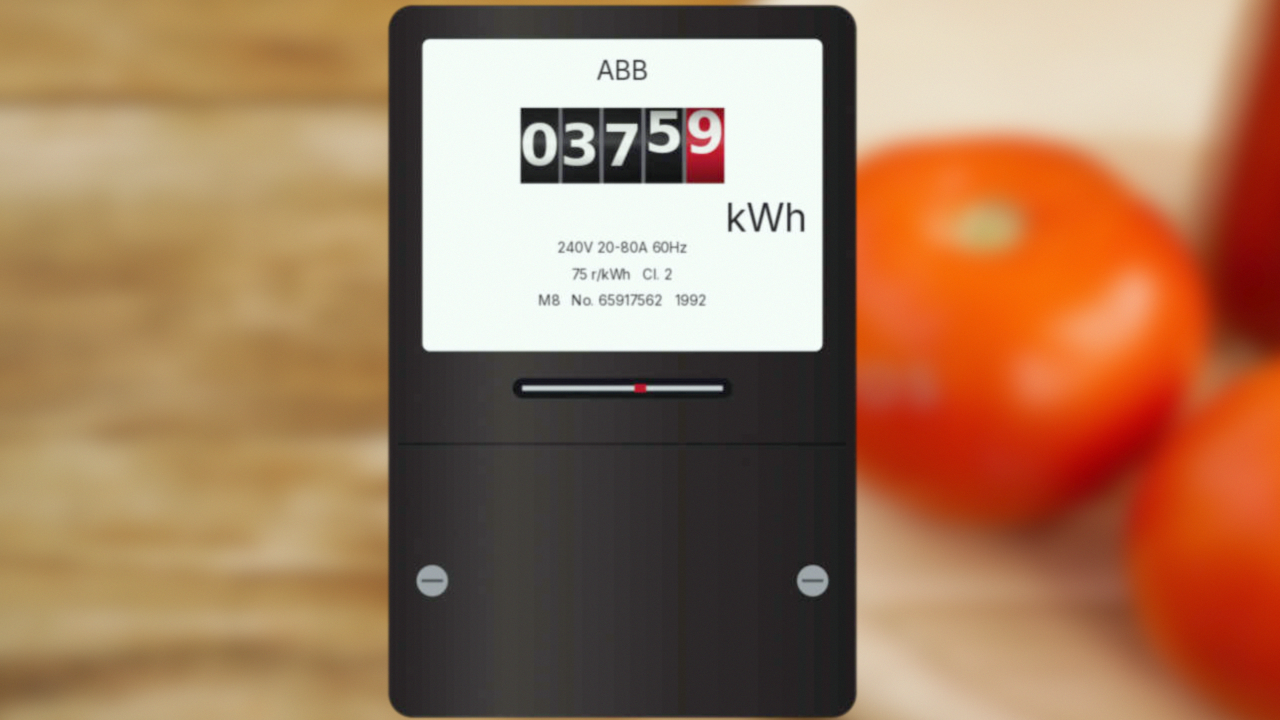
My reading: 375.9 (kWh)
